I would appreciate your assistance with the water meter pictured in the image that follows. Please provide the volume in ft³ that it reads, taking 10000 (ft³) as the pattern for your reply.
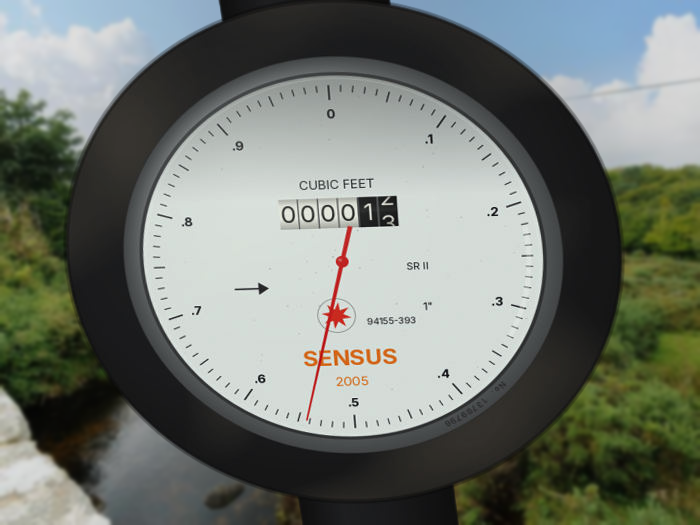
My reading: 12.54 (ft³)
